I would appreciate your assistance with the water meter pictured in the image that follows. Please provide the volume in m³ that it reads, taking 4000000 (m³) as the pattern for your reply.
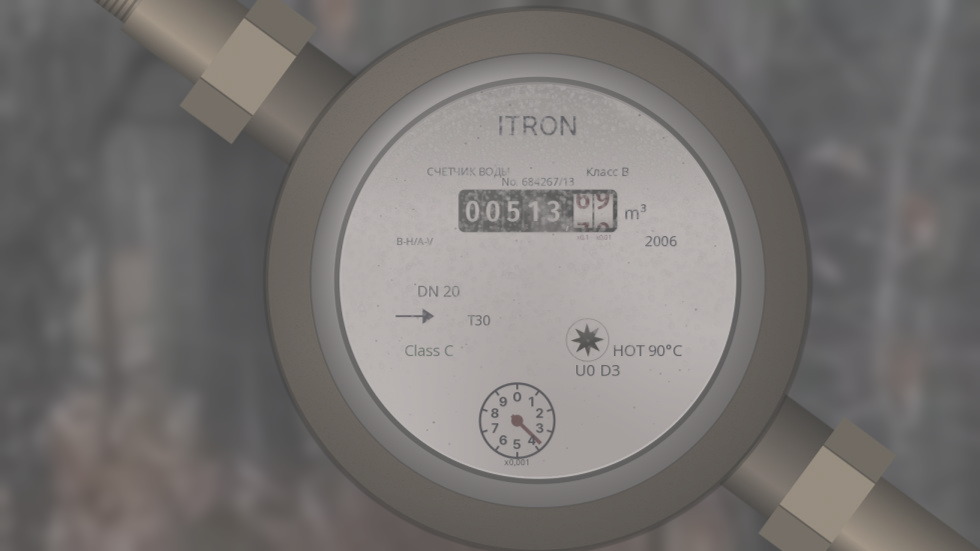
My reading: 513.693 (m³)
